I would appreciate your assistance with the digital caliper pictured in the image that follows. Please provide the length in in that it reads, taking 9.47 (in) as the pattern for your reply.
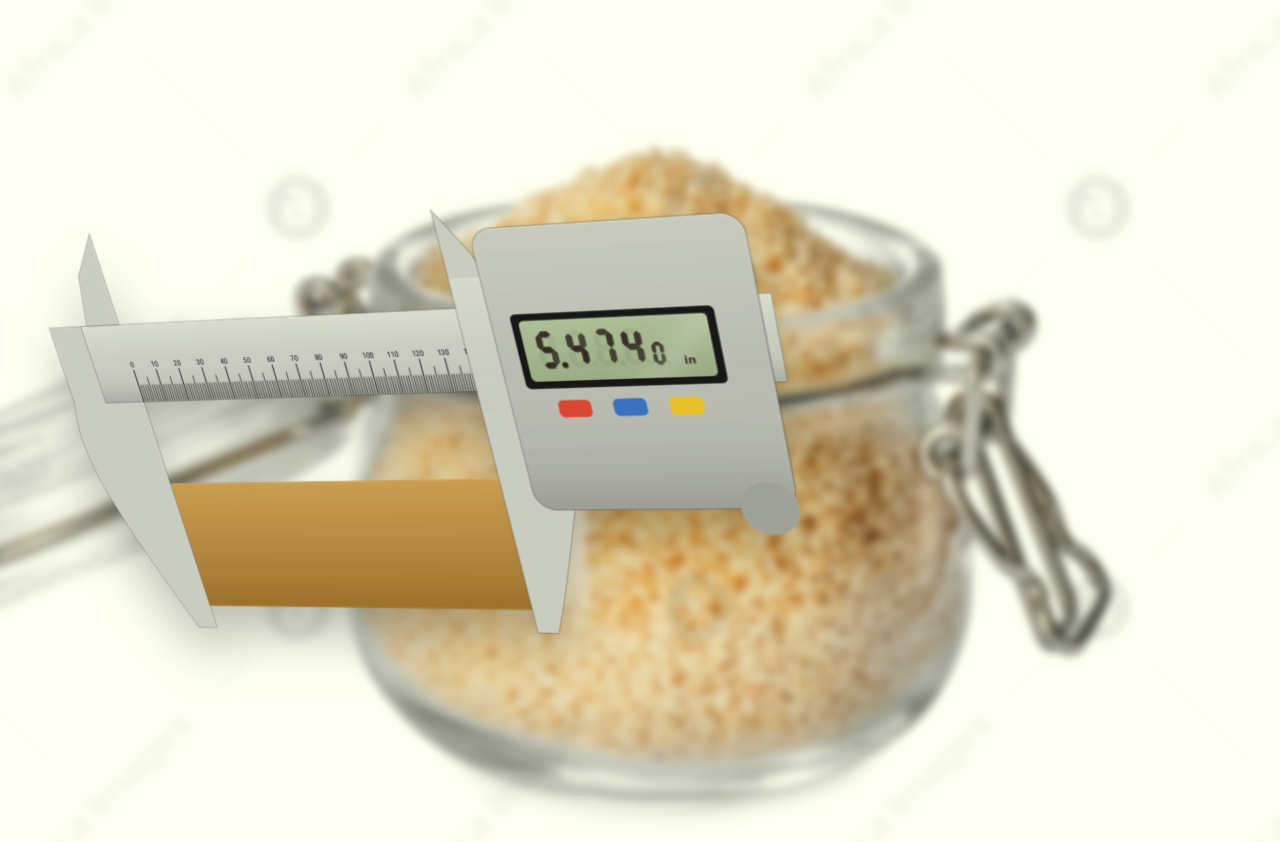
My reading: 5.4740 (in)
